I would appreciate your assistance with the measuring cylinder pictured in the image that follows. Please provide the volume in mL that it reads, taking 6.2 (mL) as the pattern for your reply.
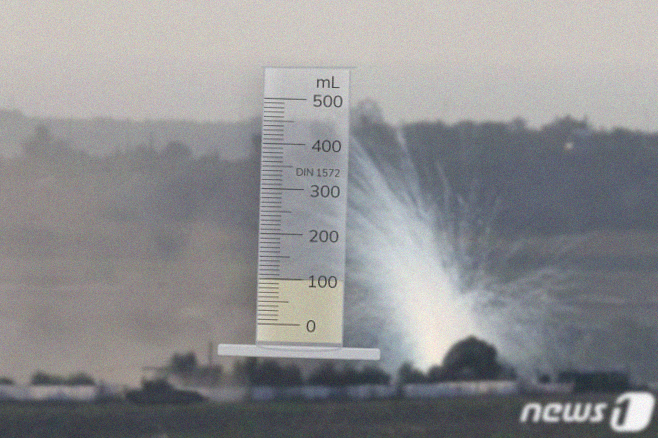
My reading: 100 (mL)
